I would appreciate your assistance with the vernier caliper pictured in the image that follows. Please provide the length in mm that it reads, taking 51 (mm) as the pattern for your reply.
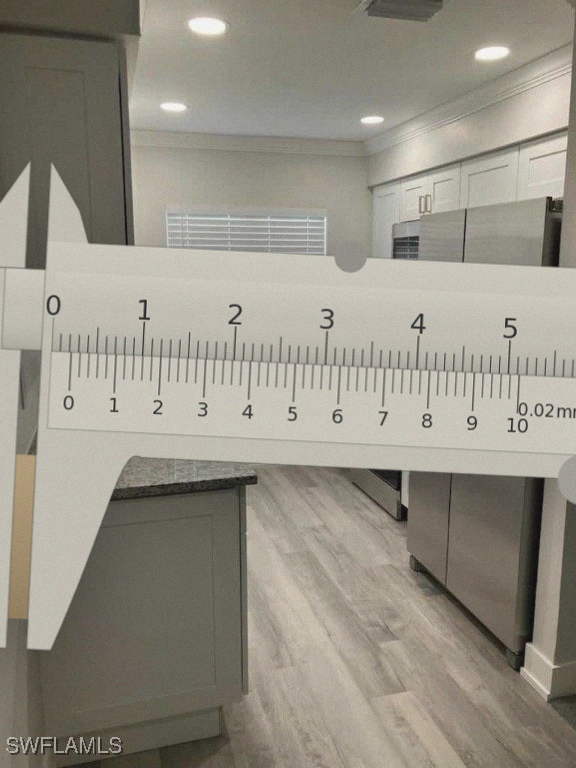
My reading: 2.2 (mm)
